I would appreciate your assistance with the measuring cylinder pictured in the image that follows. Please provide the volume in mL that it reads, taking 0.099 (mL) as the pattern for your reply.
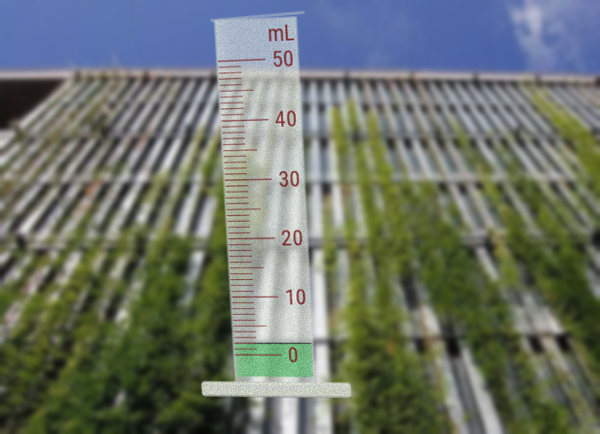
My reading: 2 (mL)
